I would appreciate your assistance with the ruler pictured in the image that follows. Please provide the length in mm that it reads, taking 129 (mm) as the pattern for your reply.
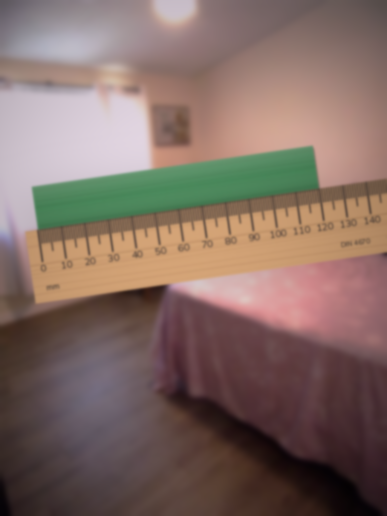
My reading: 120 (mm)
